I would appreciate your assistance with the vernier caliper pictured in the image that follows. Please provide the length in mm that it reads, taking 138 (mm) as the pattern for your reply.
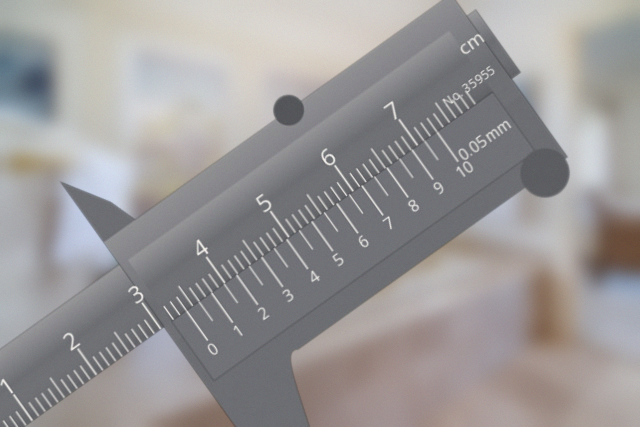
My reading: 34.0 (mm)
